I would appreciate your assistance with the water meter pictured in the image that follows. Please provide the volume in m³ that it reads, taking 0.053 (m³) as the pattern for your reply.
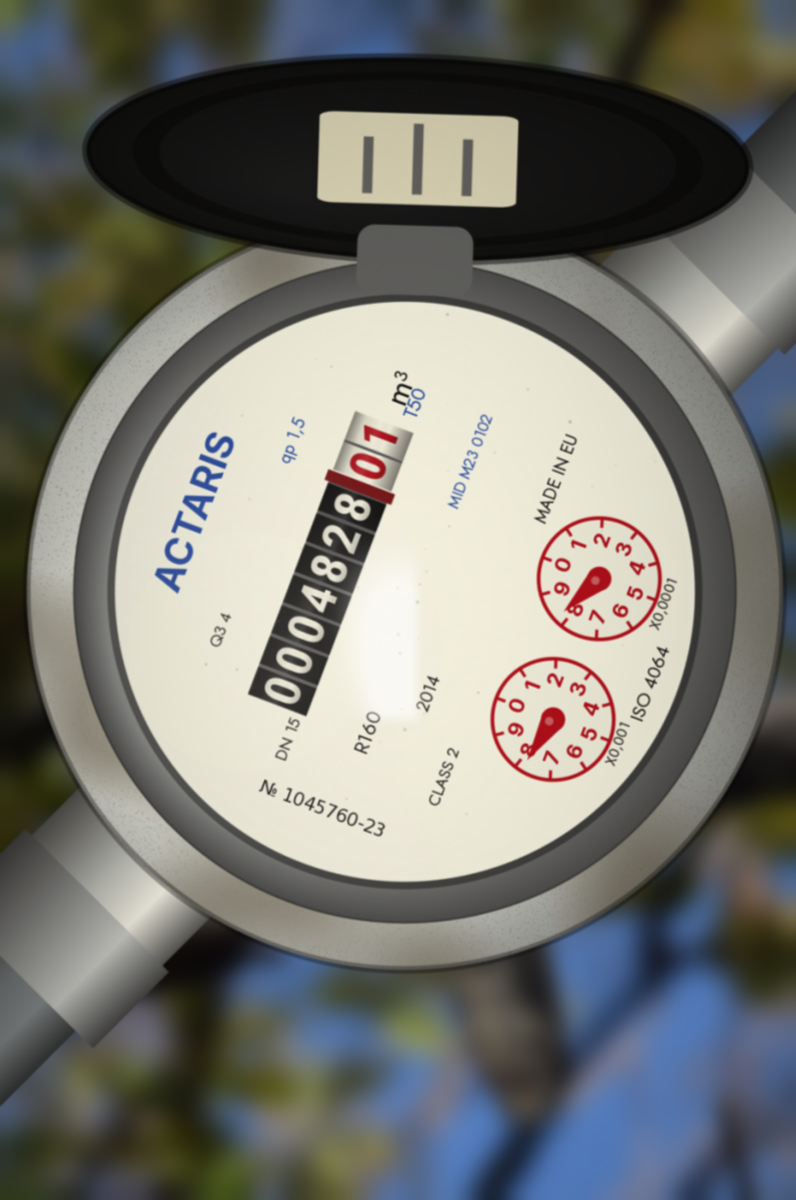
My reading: 4828.0178 (m³)
